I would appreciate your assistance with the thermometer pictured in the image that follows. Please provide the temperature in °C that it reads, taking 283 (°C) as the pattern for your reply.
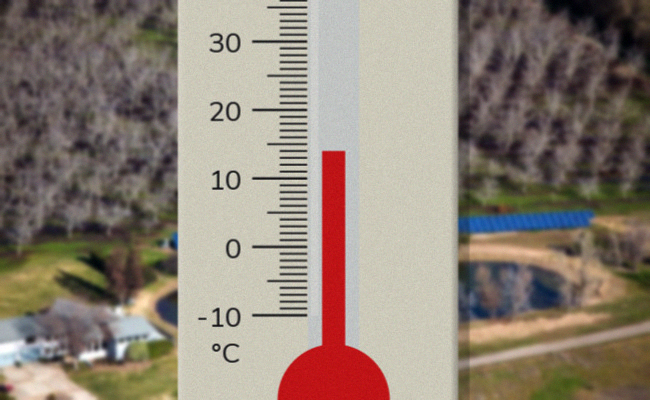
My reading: 14 (°C)
